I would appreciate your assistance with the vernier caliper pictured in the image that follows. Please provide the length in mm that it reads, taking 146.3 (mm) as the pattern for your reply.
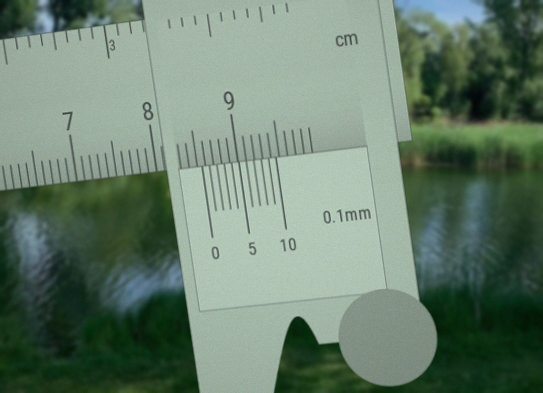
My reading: 85.6 (mm)
